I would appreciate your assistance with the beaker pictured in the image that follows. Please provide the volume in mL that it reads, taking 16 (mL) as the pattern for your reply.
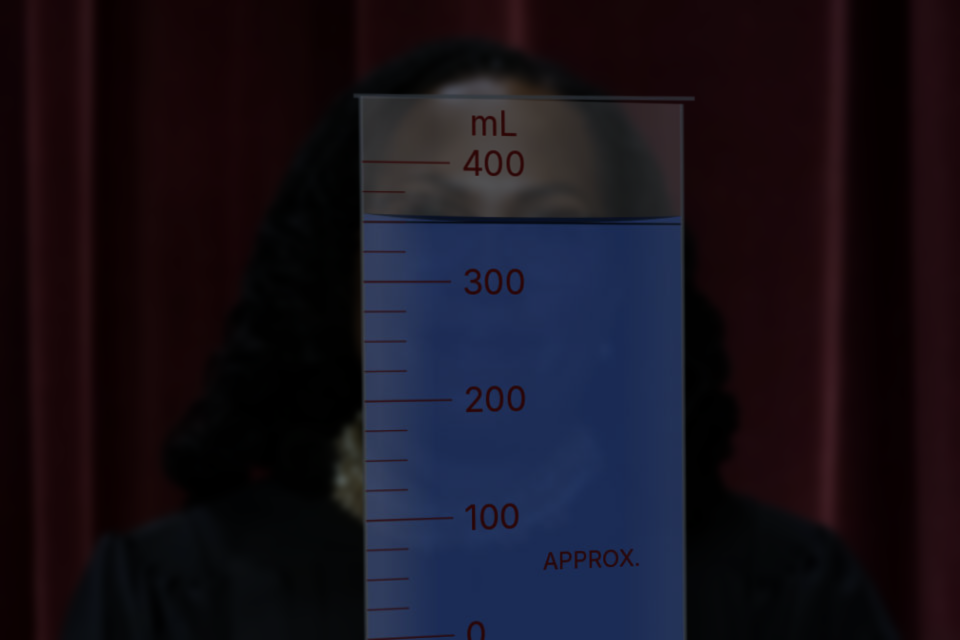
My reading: 350 (mL)
